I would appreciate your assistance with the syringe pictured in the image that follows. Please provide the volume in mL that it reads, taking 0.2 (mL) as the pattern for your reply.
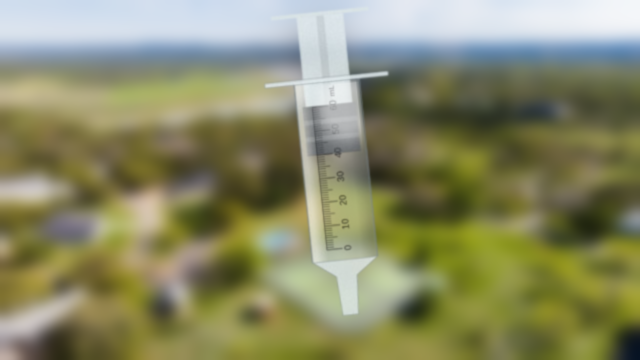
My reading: 40 (mL)
